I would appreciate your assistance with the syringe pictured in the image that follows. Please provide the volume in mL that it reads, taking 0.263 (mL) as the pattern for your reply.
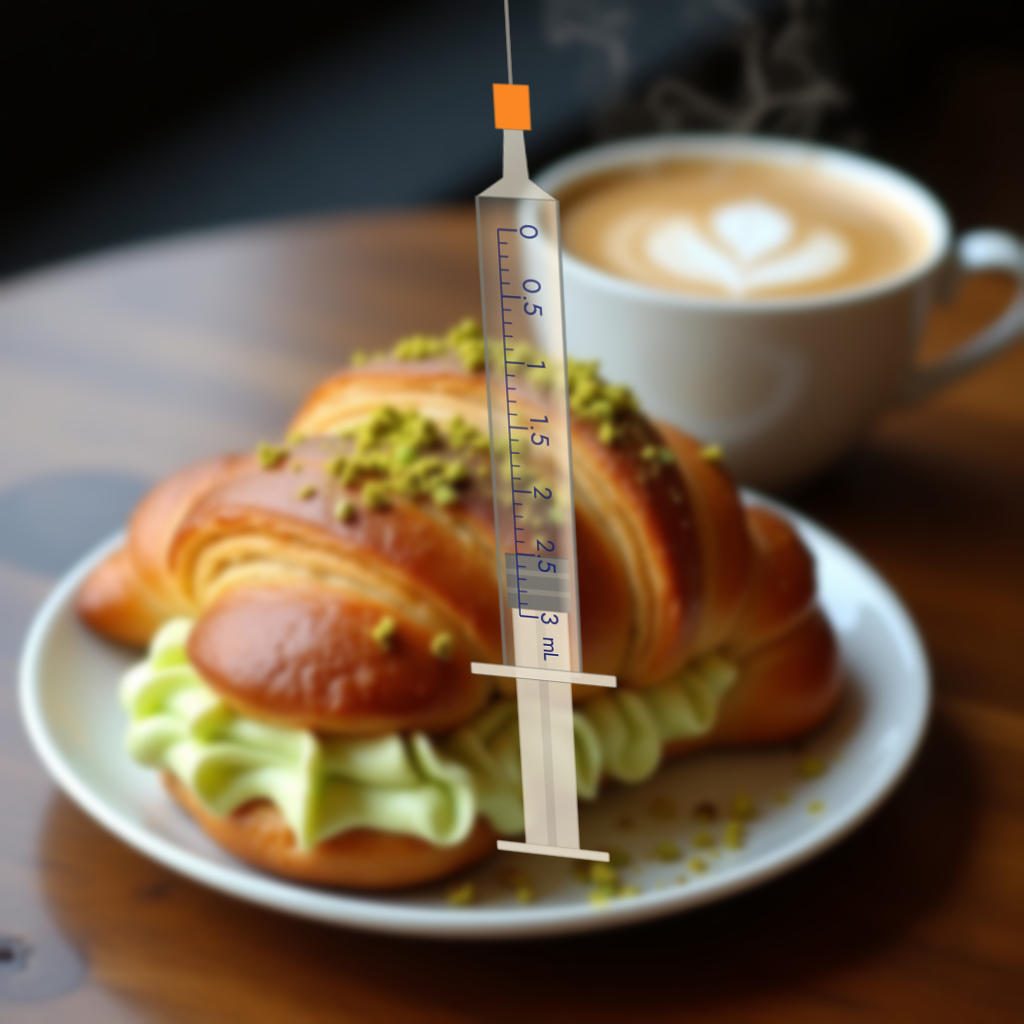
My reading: 2.5 (mL)
